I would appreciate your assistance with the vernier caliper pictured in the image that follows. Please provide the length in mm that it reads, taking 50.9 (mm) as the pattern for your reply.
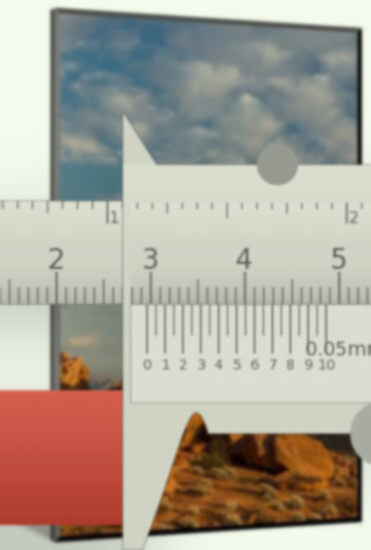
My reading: 29.6 (mm)
